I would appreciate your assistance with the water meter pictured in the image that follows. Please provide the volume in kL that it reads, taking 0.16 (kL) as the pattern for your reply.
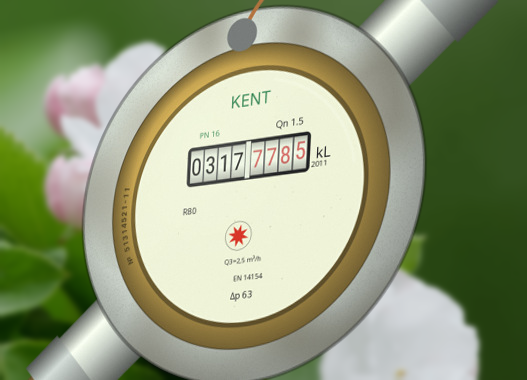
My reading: 317.7785 (kL)
